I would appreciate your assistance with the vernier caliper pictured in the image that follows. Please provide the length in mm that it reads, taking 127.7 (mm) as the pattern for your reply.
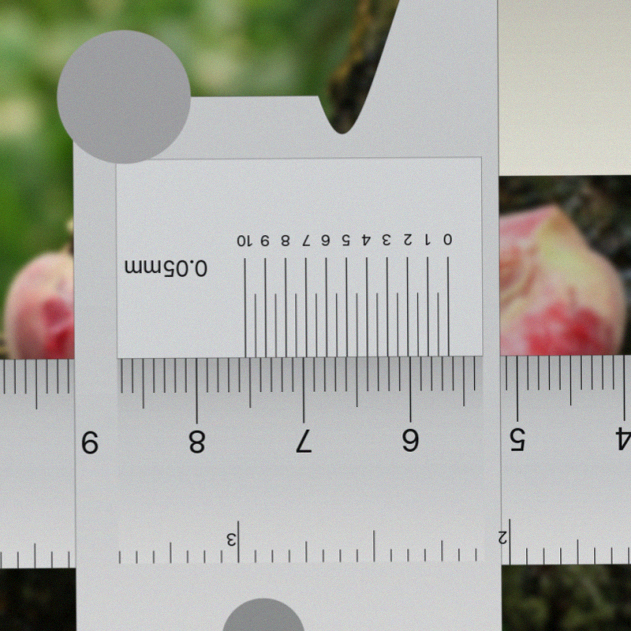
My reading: 56.4 (mm)
